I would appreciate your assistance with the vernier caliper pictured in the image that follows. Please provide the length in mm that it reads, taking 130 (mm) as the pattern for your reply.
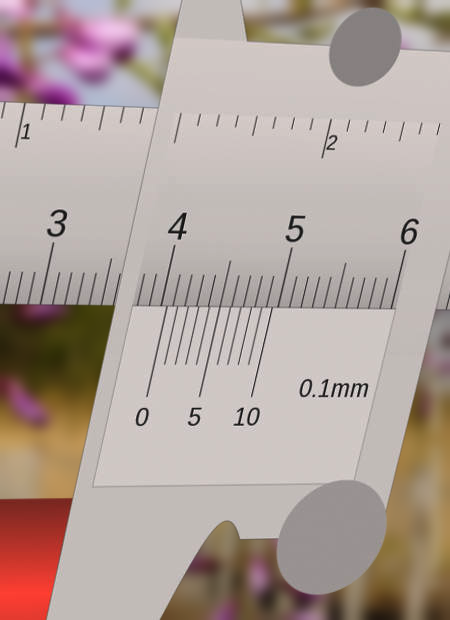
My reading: 40.5 (mm)
